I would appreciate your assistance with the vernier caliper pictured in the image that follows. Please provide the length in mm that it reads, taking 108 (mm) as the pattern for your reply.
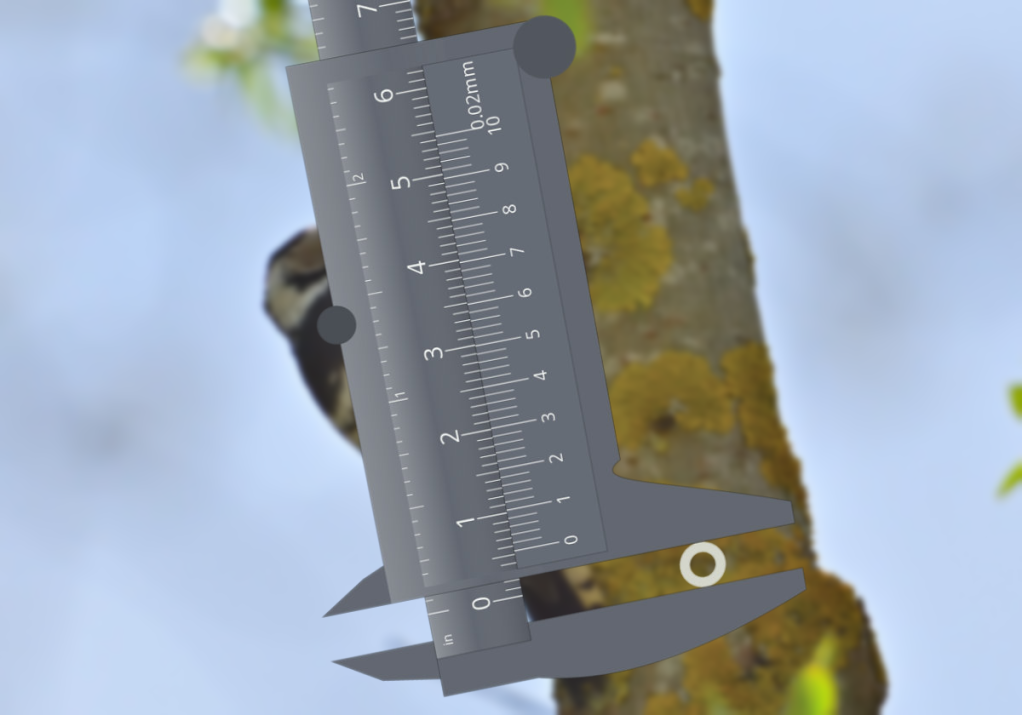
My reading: 5.4 (mm)
